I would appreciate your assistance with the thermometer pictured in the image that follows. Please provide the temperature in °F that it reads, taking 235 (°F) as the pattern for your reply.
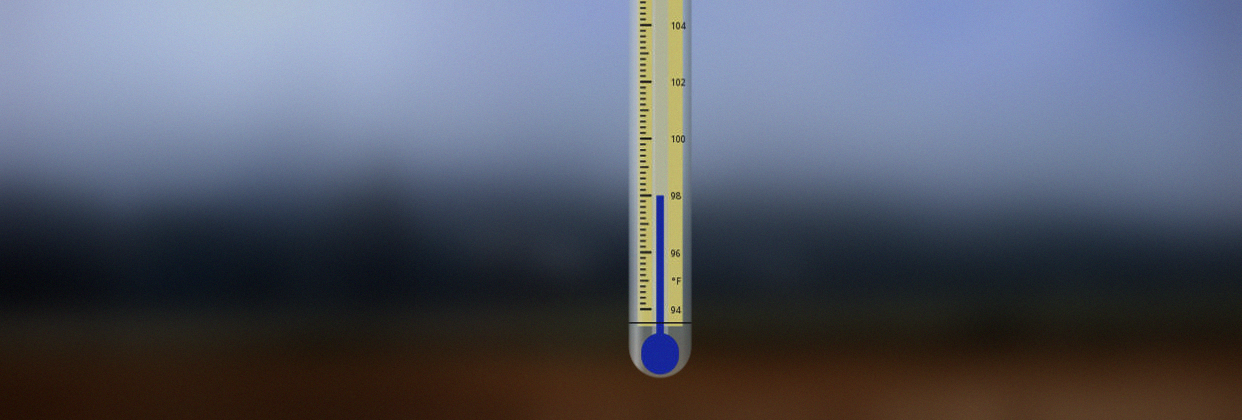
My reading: 98 (°F)
